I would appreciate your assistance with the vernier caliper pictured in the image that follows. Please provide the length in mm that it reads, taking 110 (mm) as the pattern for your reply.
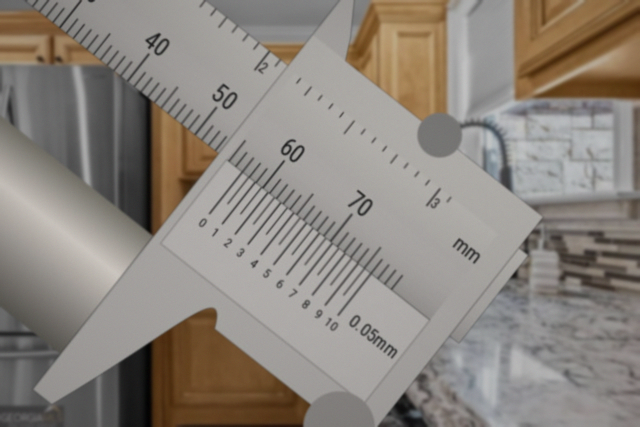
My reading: 57.0 (mm)
